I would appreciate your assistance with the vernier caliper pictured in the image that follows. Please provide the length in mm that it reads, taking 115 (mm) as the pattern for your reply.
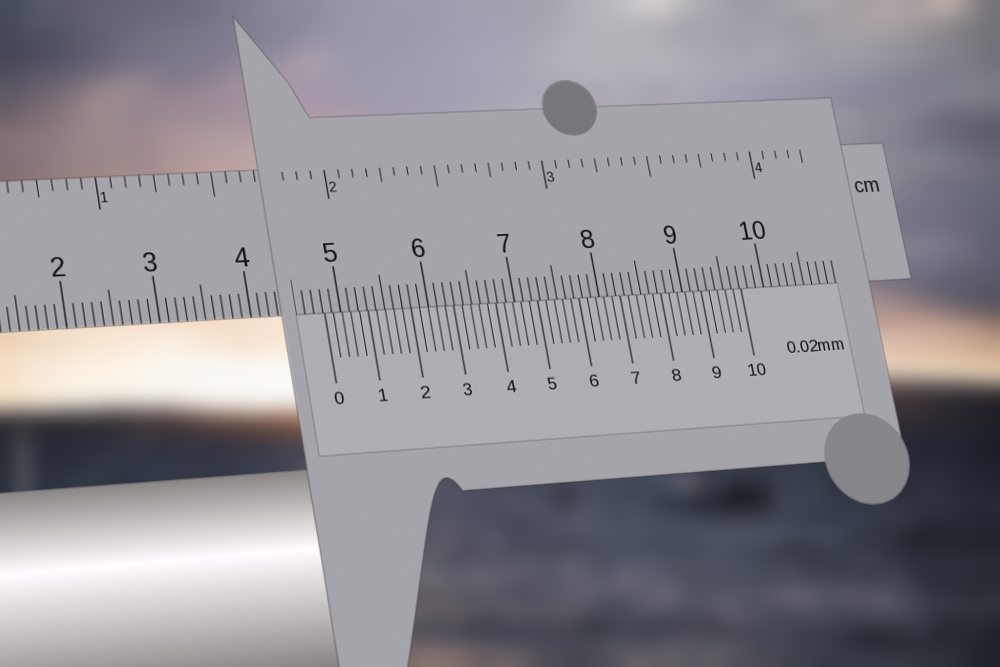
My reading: 48.2 (mm)
